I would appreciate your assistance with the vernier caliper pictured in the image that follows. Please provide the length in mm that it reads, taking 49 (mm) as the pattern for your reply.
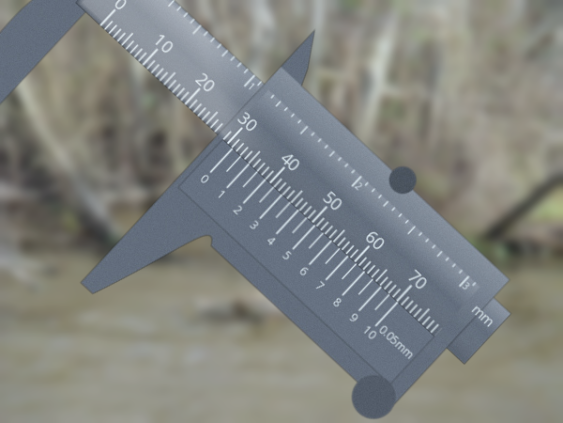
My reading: 31.2 (mm)
